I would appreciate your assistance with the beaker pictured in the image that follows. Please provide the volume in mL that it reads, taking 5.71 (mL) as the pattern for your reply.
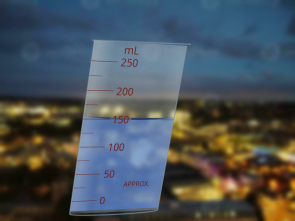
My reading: 150 (mL)
